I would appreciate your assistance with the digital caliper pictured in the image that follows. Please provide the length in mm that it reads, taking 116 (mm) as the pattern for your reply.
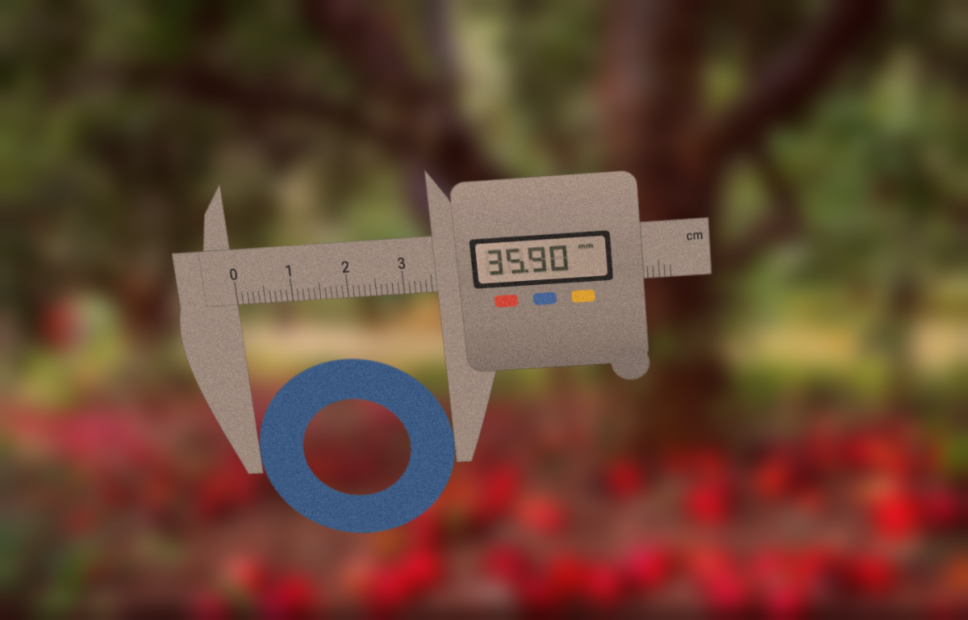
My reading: 35.90 (mm)
